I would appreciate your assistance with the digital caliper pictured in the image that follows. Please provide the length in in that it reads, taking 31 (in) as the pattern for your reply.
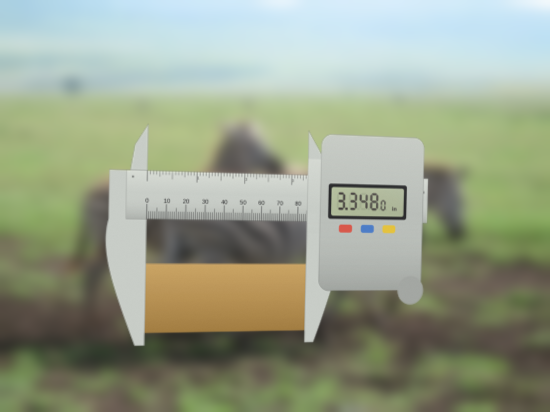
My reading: 3.3480 (in)
